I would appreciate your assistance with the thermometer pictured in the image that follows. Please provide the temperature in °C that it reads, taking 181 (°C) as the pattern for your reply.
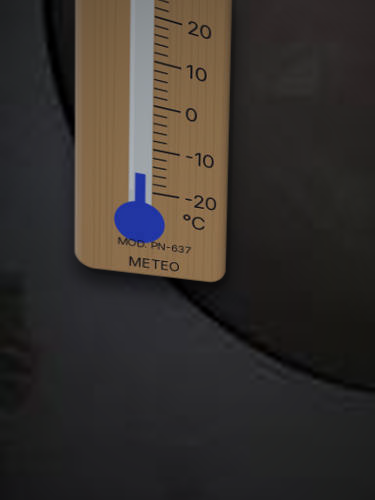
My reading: -16 (°C)
